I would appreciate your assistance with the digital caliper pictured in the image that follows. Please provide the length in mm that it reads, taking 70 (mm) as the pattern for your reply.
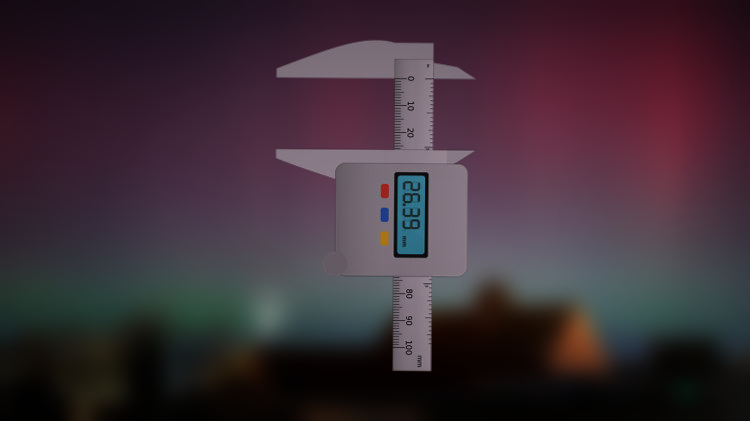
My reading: 26.39 (mm)
